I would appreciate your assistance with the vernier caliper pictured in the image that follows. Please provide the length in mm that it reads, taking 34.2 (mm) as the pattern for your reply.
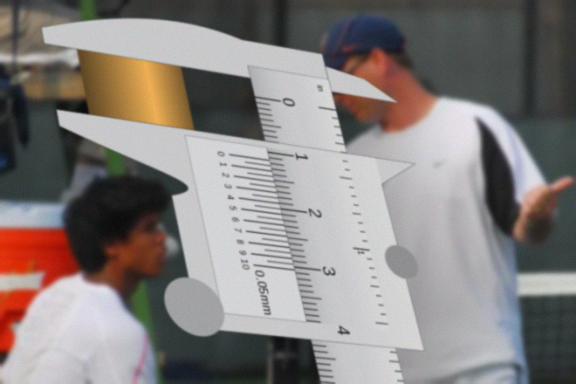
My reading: 11.5 (mm)
